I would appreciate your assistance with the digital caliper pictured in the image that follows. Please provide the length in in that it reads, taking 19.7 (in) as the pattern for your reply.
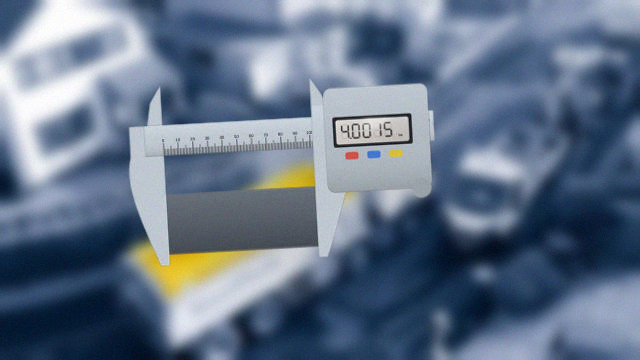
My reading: 4.0015 (in)
